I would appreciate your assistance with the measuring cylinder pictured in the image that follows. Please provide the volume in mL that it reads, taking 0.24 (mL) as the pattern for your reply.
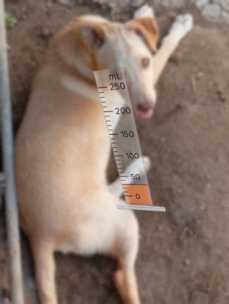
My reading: 30 (mL)
